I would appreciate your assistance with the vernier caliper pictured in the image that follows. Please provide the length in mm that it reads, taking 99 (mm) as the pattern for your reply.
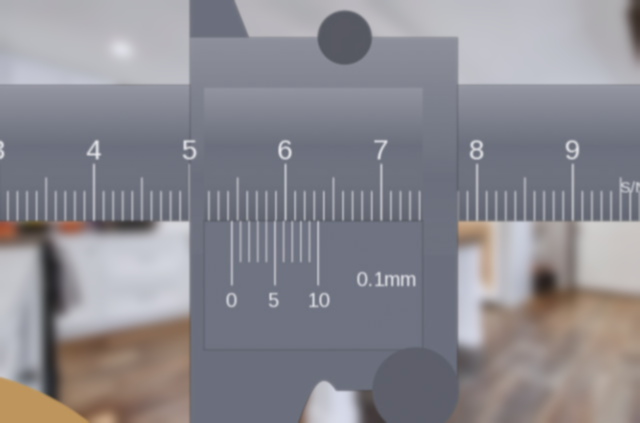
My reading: 54.4 (mm)
